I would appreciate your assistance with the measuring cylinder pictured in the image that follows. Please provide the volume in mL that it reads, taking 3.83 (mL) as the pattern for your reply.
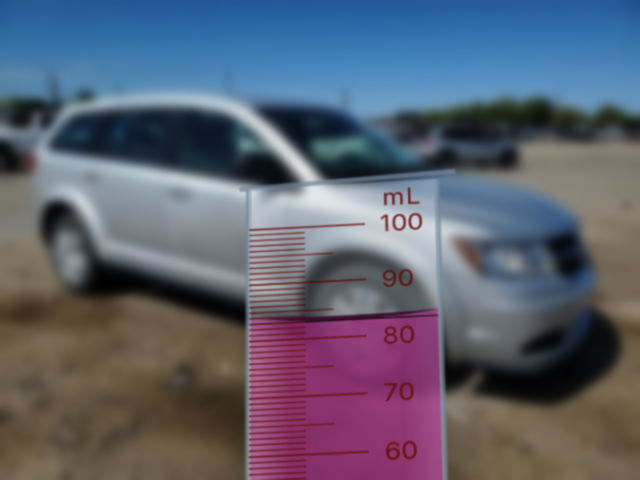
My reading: 83 (mL)
